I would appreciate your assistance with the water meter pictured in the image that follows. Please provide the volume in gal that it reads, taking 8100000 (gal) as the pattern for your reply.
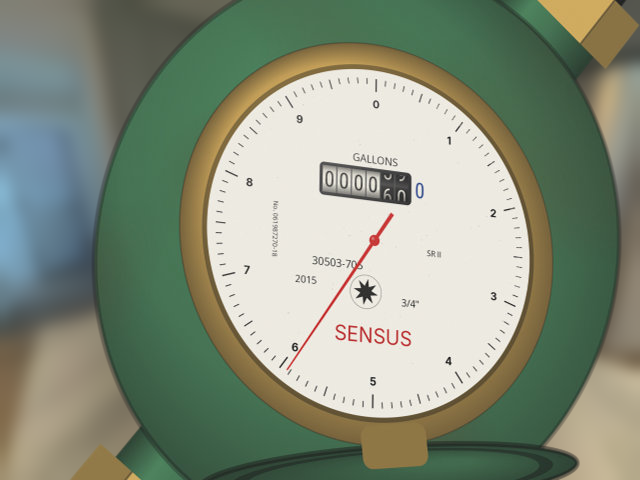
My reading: 595.9 (gal)
